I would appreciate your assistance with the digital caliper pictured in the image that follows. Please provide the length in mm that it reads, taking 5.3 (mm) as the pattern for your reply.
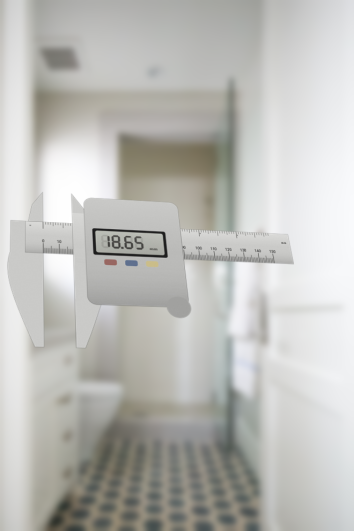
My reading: 18.65 (mm)
